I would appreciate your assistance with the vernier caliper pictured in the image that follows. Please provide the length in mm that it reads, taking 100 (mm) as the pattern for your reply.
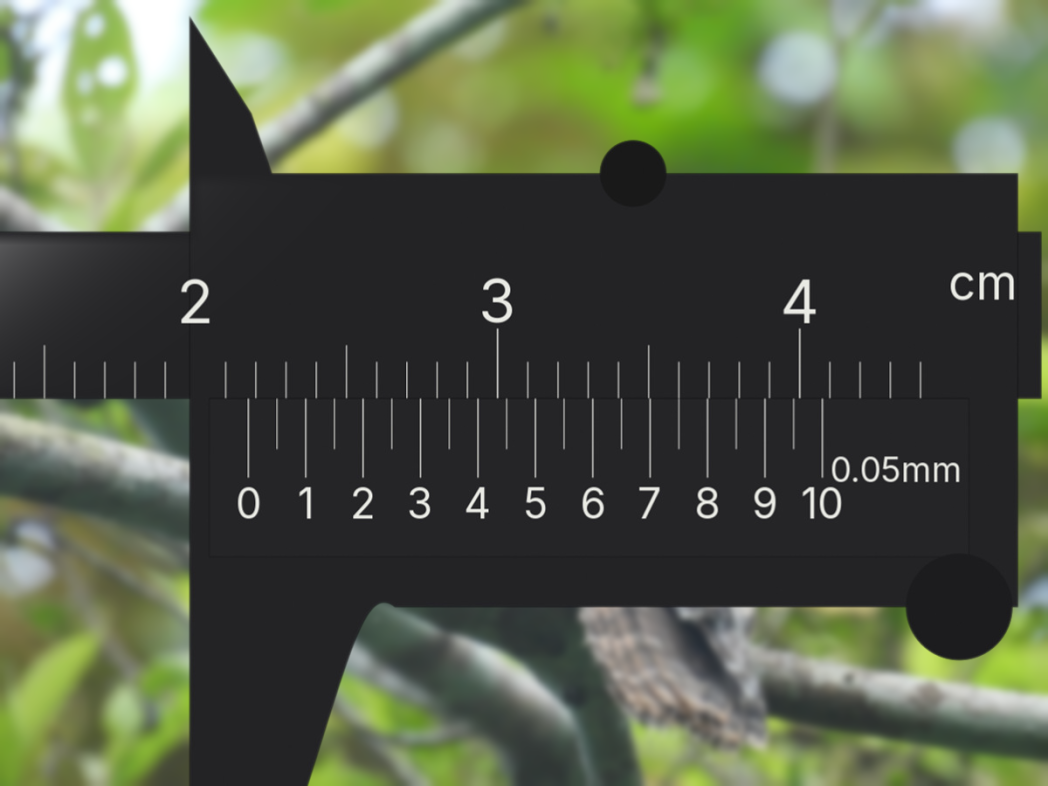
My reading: 21.75 (mm)
